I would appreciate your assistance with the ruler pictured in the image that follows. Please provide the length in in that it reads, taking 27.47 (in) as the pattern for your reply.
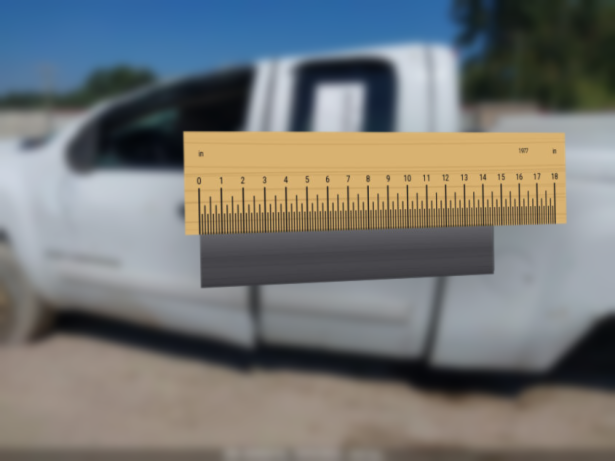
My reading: 14.5 (in)
